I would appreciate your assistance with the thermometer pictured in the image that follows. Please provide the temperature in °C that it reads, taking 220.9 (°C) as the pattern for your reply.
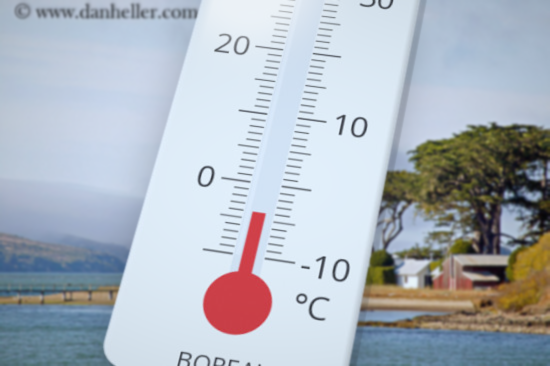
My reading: -4 (°C)
